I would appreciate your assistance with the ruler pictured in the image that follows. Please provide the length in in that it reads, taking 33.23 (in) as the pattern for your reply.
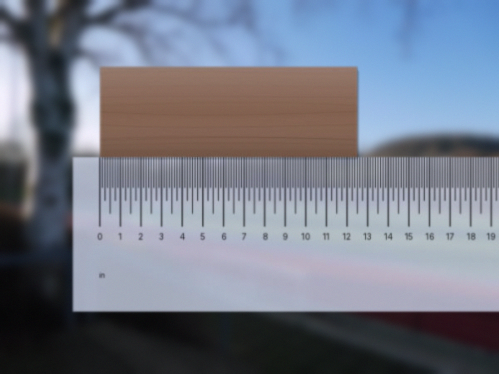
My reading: 12.5 (in)
